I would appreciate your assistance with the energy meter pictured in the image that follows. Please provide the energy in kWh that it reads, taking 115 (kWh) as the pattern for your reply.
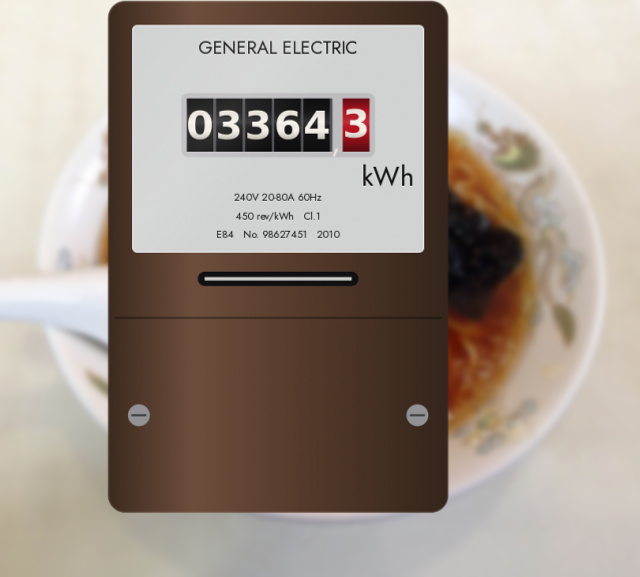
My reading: 3364.3 (kWh)
